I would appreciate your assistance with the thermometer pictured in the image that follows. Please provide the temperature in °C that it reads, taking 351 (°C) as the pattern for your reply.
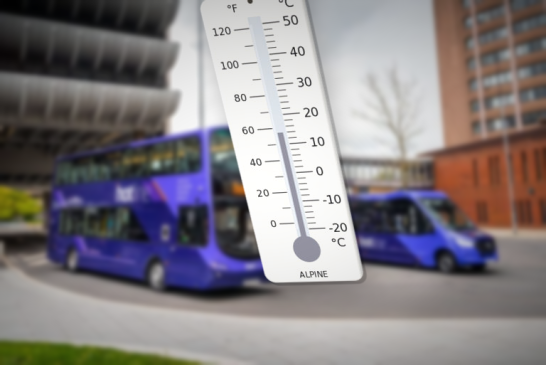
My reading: 14 (°C)
